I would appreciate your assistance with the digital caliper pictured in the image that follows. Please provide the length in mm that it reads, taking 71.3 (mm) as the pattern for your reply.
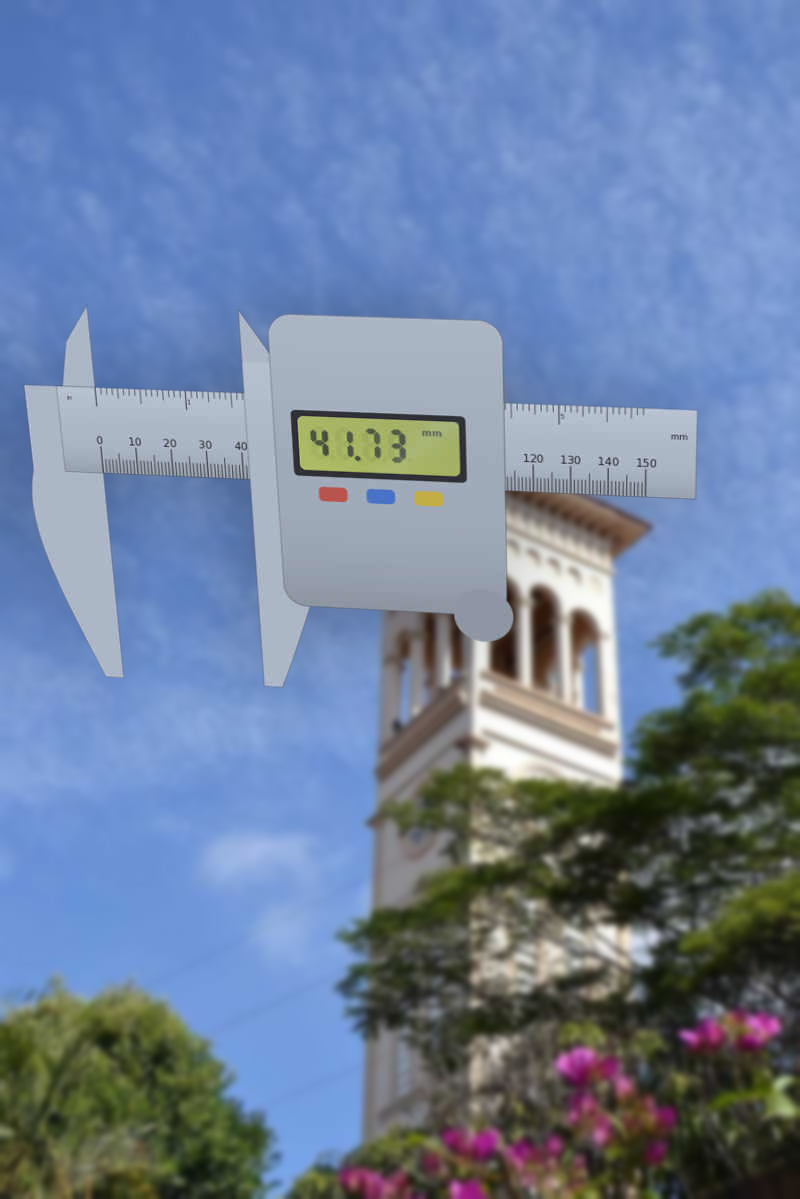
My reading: 41.73 (mm)
